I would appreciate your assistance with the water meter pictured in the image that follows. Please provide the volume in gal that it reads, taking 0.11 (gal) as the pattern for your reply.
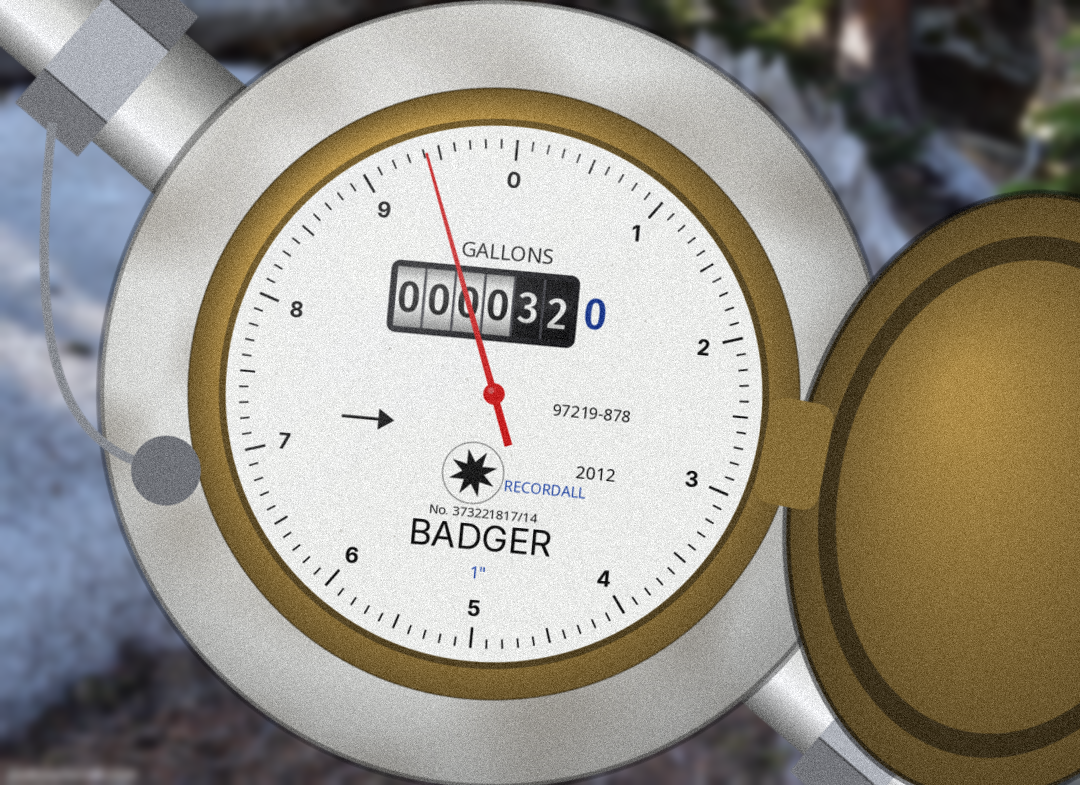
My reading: 319.4 (gal)
